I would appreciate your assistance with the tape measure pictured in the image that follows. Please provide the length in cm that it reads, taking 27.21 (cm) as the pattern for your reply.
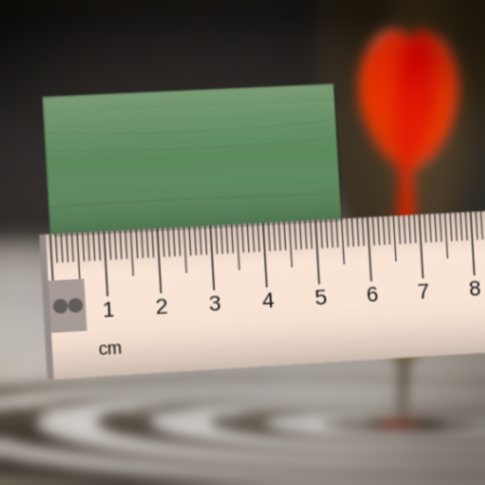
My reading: 5.5 (cm)
